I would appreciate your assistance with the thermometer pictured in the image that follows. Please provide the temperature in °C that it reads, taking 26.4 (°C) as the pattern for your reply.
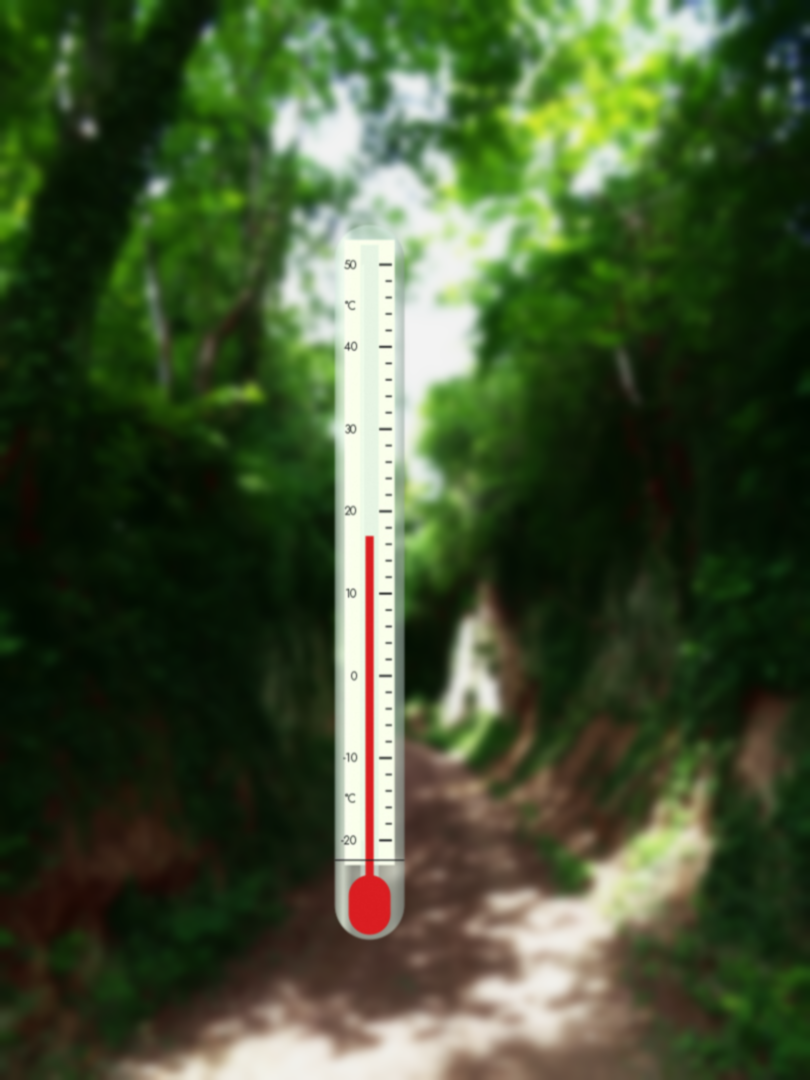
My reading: 17 (°C)
